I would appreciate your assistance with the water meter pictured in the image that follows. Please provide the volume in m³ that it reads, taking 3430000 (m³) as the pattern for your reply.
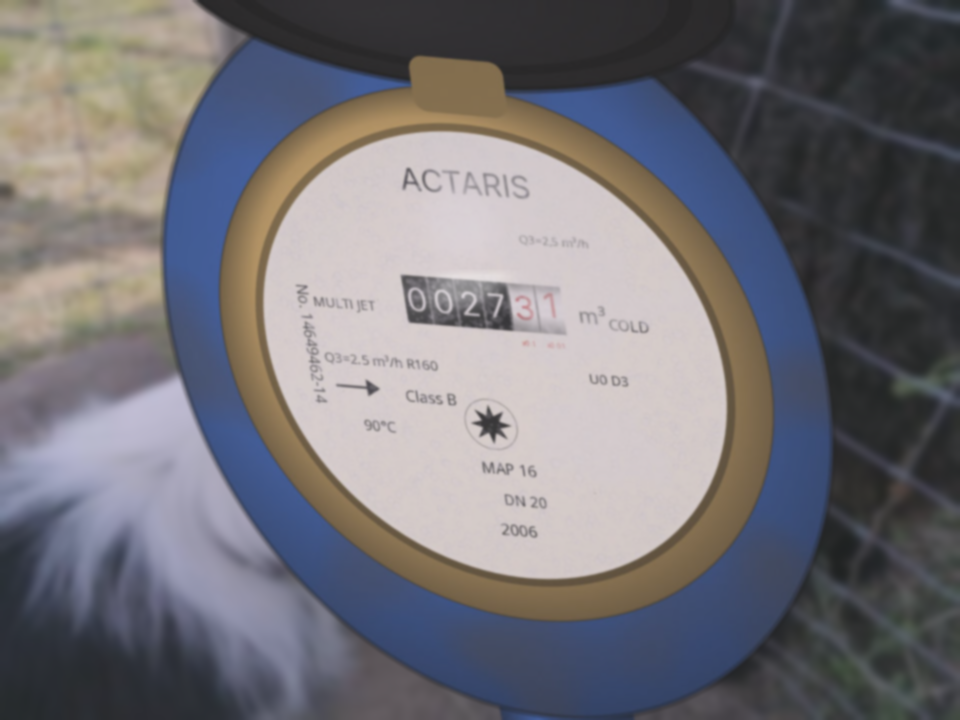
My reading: 27.31 (m³)
